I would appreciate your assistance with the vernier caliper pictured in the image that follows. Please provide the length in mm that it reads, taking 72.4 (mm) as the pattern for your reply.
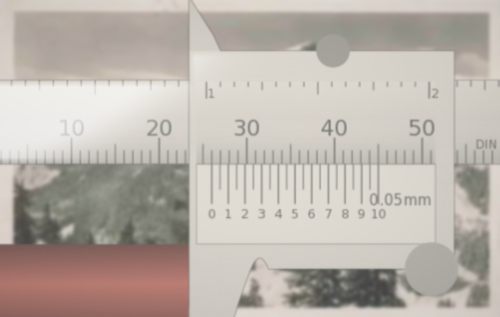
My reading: 26.0 (mm)
